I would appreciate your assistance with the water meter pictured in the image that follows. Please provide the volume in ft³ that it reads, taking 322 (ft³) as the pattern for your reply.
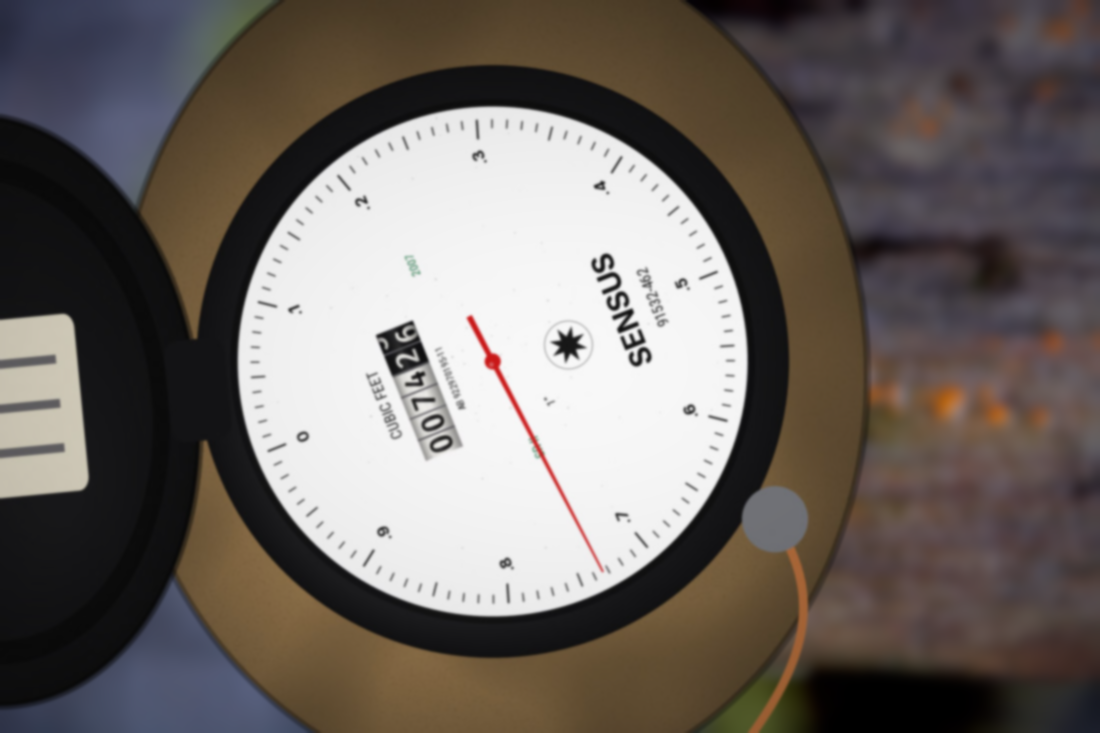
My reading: 7425.73 (ft³)
